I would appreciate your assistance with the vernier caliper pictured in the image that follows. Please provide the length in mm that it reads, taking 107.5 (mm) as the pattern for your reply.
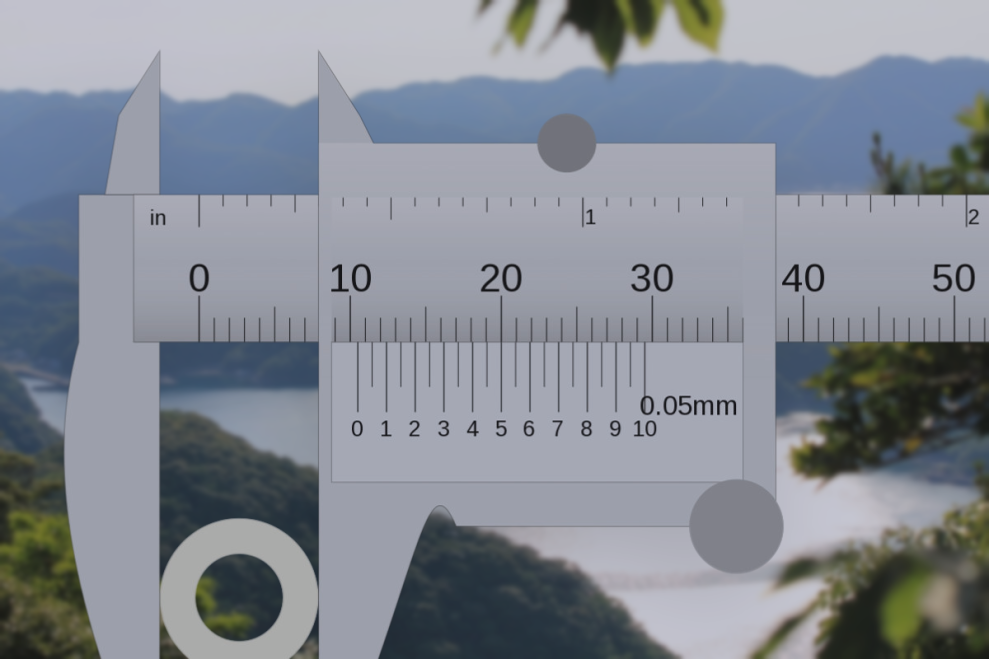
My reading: 10.5 (mm)
